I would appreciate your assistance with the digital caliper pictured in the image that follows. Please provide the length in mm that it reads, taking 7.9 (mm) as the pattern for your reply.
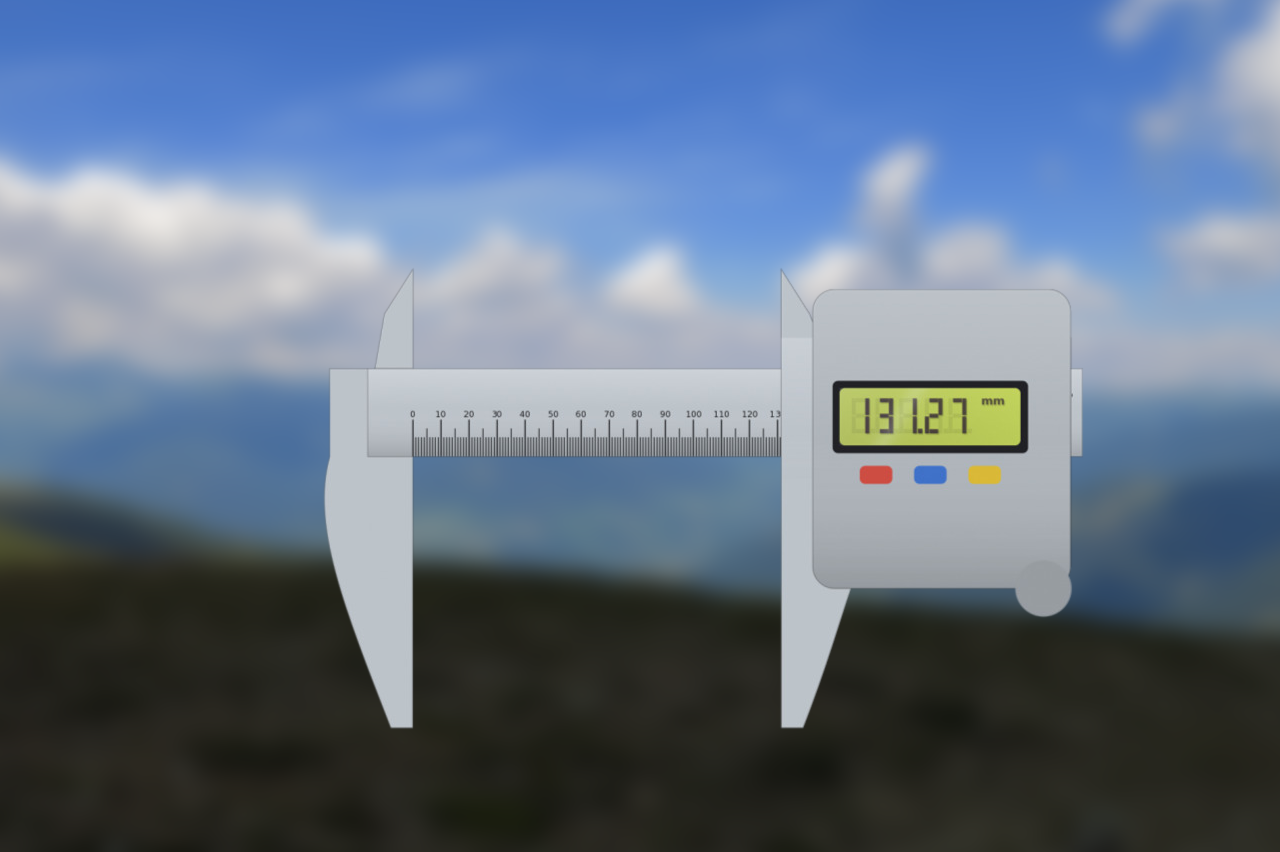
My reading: 131.27 (mm)
